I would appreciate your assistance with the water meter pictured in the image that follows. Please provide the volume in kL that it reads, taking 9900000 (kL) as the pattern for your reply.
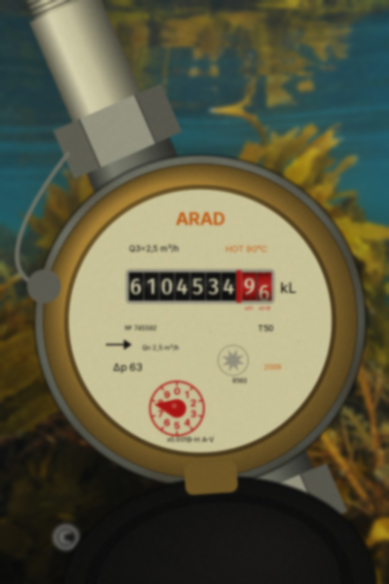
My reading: 6104534.957 (kL)
